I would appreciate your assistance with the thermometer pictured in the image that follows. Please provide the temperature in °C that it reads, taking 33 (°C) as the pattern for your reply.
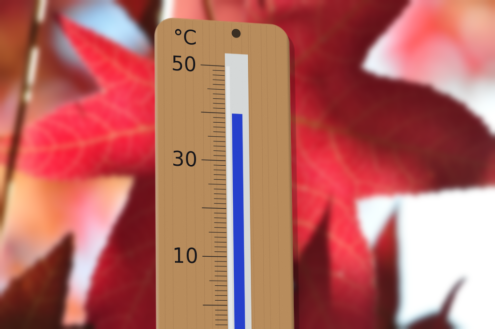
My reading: 40 (°C)
